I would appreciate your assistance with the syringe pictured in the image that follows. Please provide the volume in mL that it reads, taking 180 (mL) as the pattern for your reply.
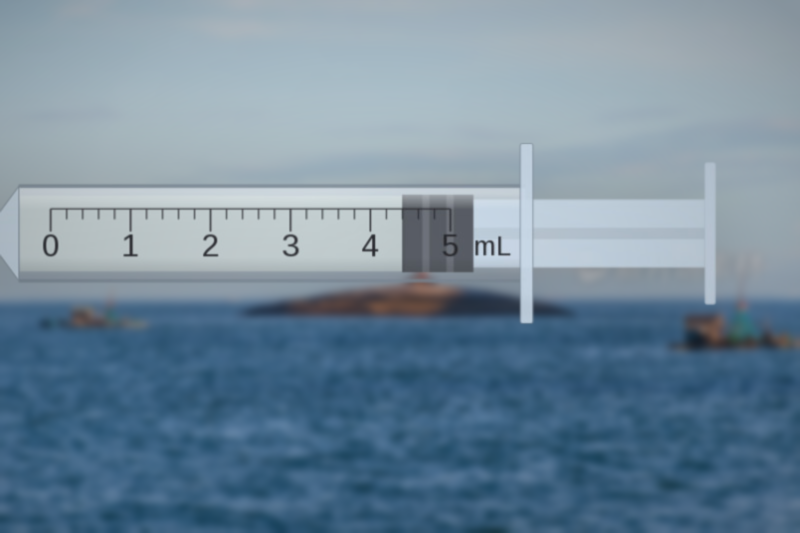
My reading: 4.4 (mL)
